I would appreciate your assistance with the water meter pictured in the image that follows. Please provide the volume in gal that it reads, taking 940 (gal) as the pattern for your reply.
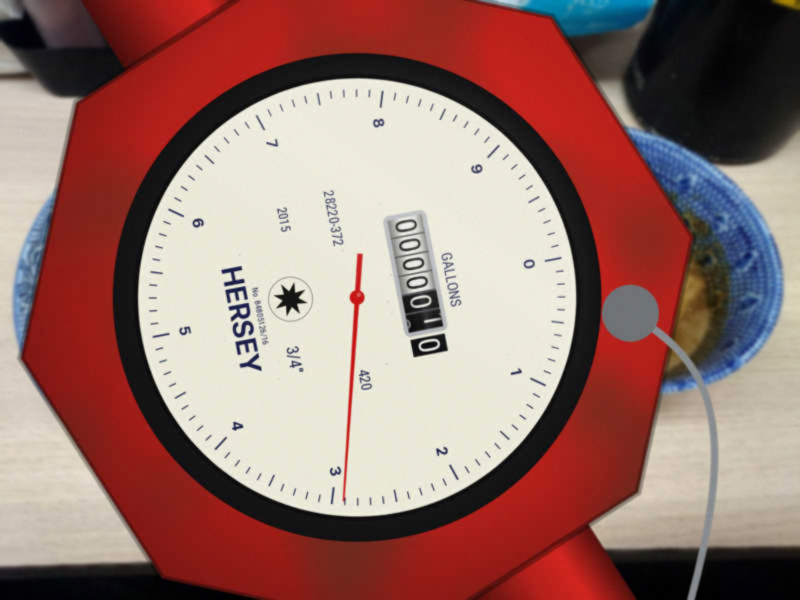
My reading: 12.9 (gal)
